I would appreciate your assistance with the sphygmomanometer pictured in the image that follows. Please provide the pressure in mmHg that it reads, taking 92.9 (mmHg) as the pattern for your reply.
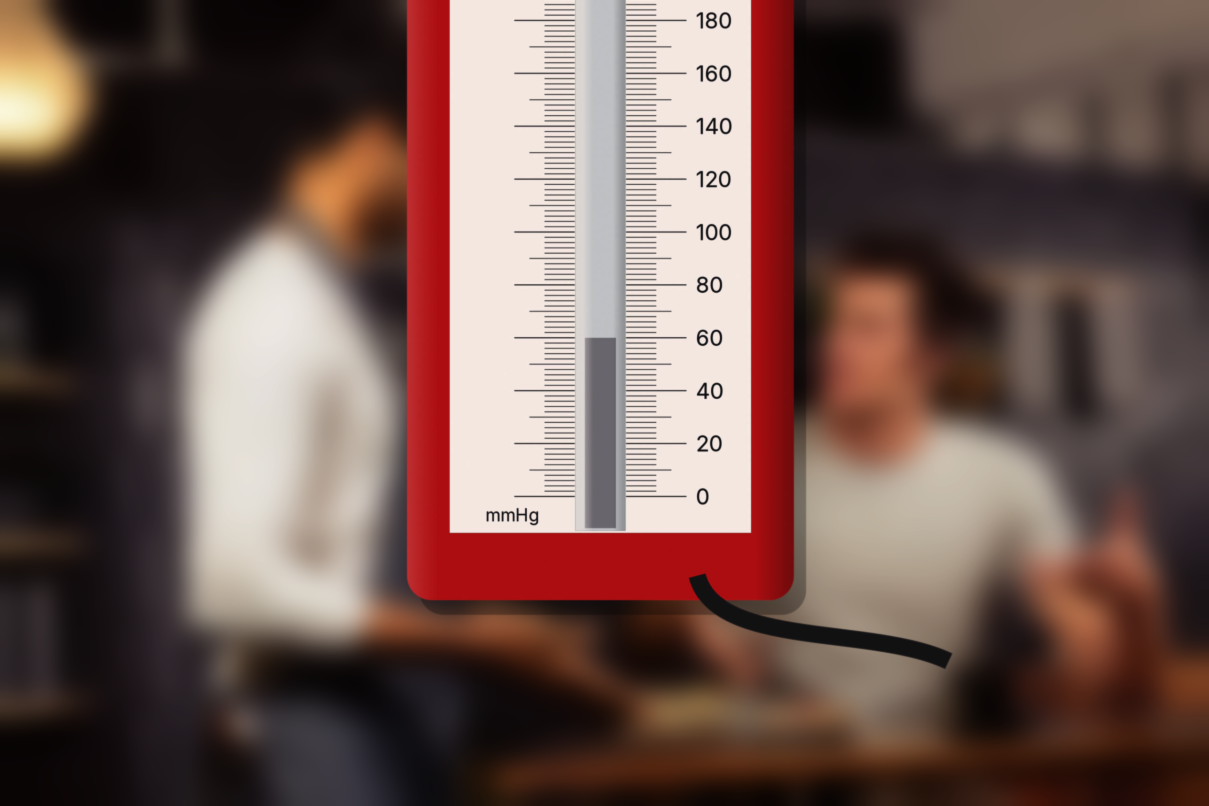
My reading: 60 (mmHg)
